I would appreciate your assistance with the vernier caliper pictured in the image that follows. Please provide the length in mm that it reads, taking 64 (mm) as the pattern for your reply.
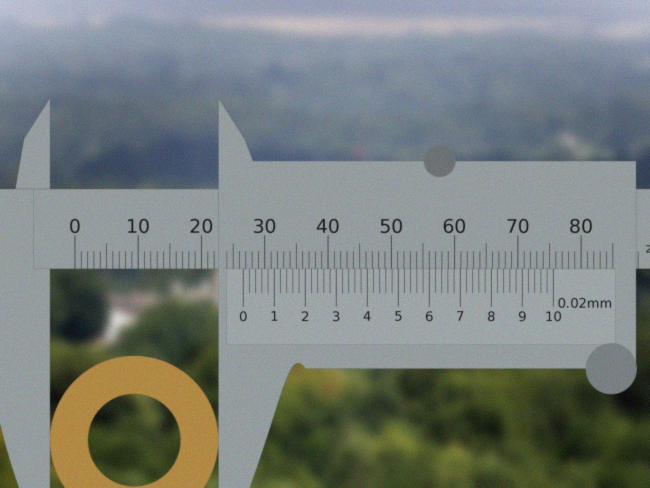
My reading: 26.6 (mm)
